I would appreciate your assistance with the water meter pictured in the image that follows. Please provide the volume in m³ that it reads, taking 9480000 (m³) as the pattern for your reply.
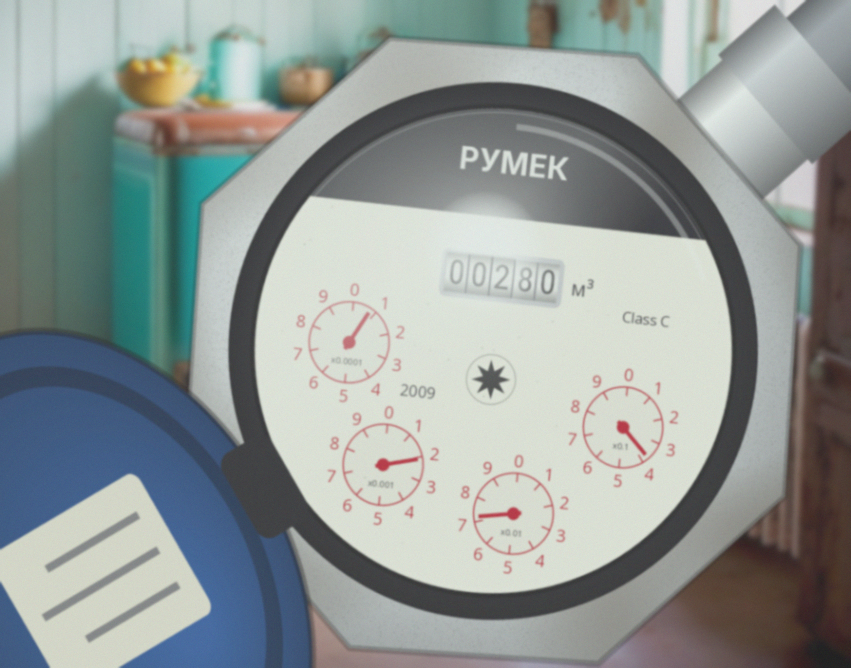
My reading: 280.3720 (m³)
